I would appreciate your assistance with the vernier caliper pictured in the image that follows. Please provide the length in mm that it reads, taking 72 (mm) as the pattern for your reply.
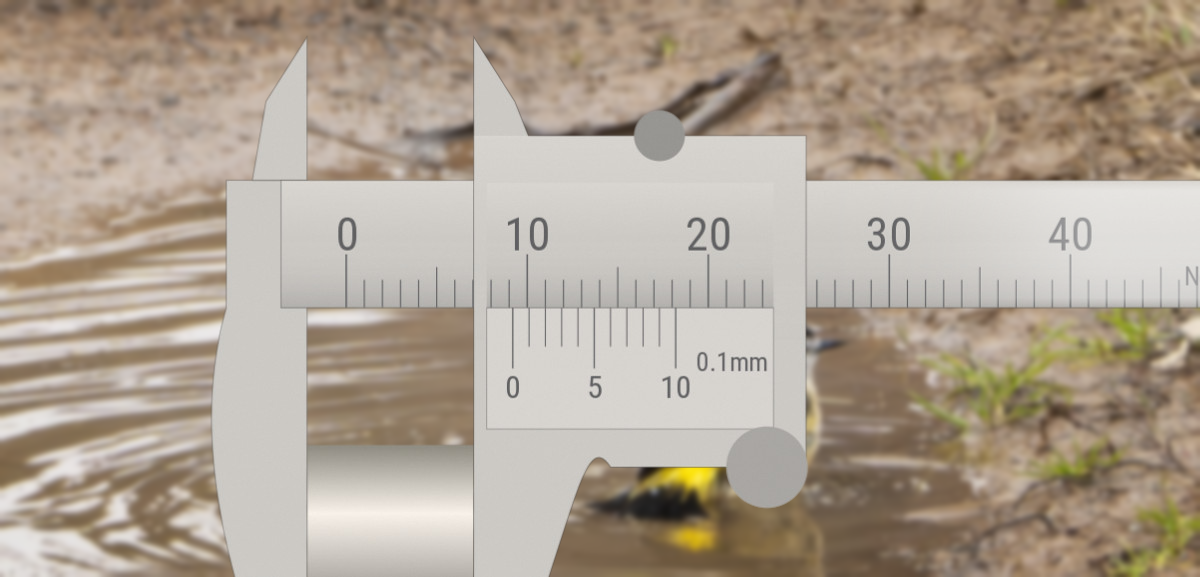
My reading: 9.2 (mm)
